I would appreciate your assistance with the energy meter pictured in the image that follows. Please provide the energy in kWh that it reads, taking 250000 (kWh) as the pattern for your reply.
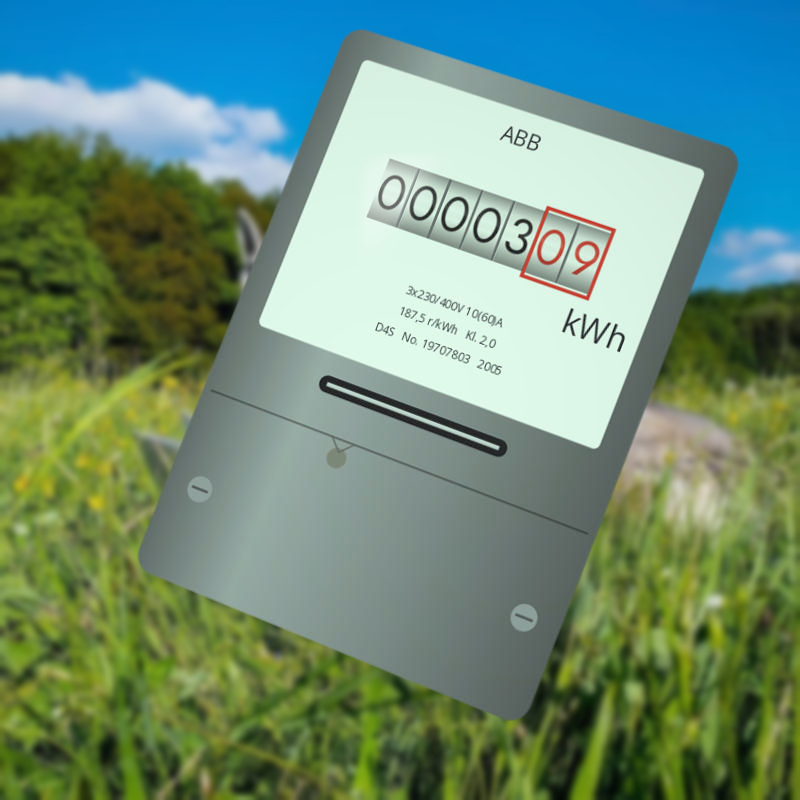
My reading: 3.09 (kWh)
